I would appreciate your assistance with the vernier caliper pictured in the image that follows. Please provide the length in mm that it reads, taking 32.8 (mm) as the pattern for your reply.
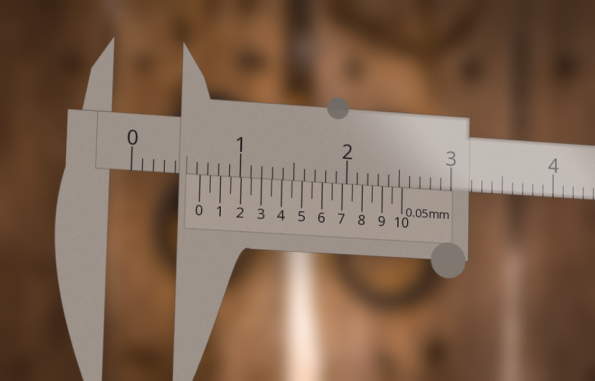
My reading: 6.3 (mm)
